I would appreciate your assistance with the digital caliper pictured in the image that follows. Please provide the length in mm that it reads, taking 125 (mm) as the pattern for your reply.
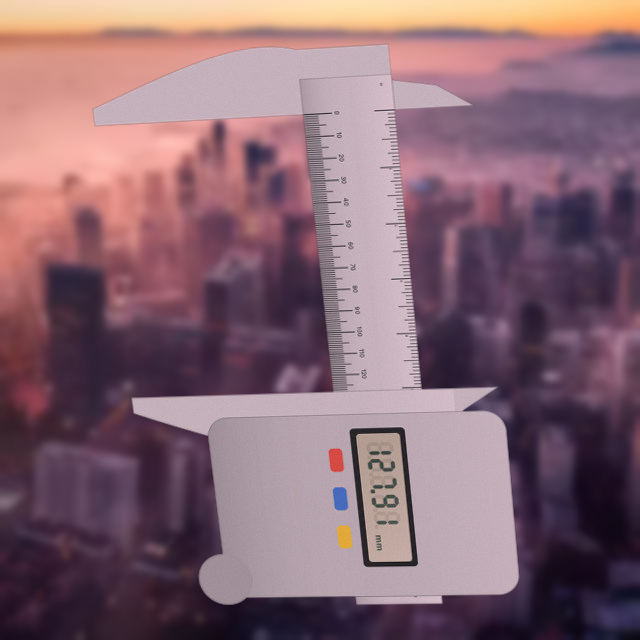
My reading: 127.91 (mm)
